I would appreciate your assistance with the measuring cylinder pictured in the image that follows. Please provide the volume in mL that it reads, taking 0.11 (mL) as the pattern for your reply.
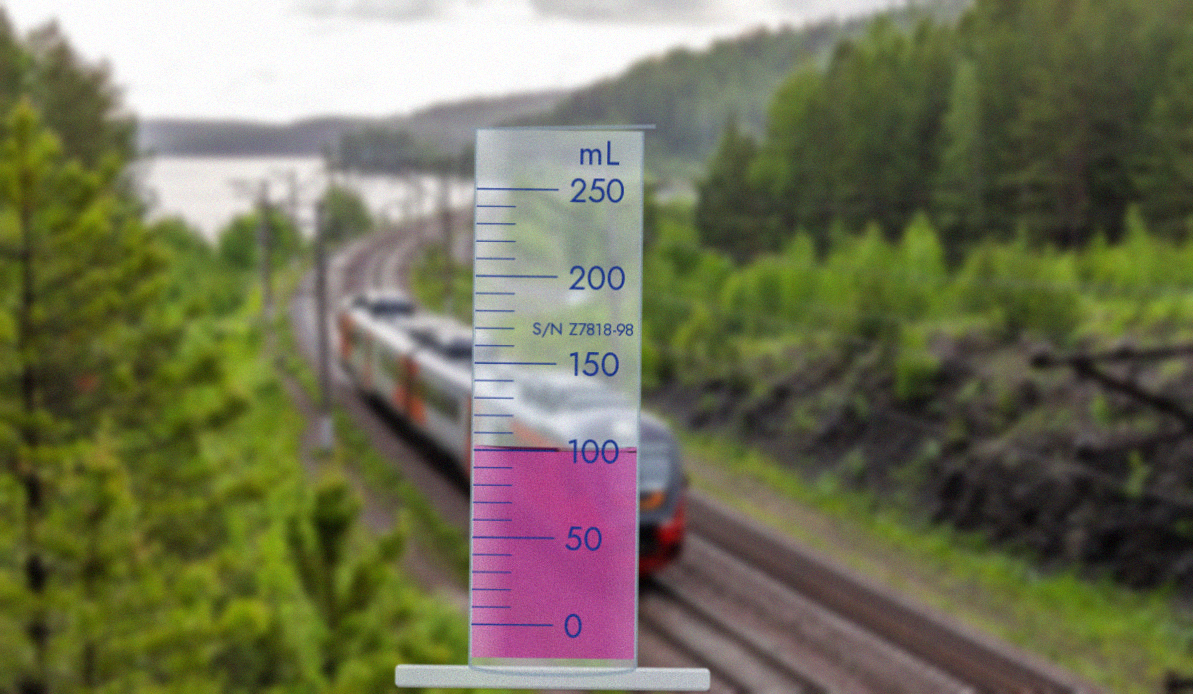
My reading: 100 (mL)
